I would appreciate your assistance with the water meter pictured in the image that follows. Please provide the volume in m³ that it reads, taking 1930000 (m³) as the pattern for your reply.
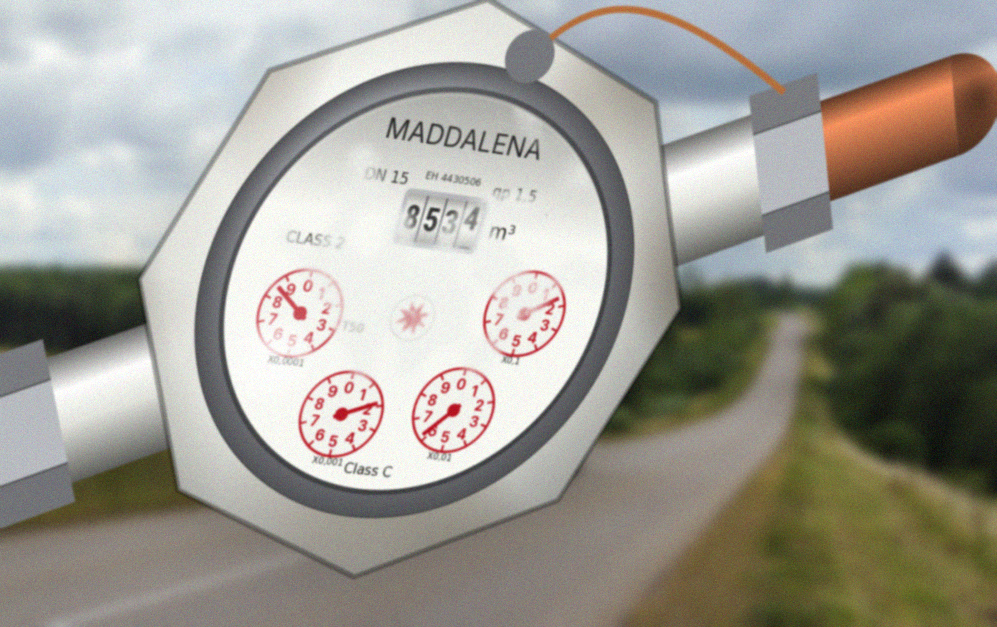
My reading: 8534.1618 (m³)
